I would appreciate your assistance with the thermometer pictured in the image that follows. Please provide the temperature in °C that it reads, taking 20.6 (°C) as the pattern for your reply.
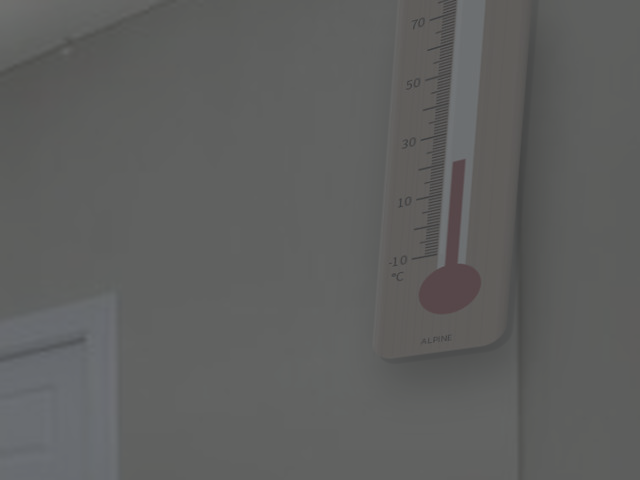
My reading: 20 (°C)
